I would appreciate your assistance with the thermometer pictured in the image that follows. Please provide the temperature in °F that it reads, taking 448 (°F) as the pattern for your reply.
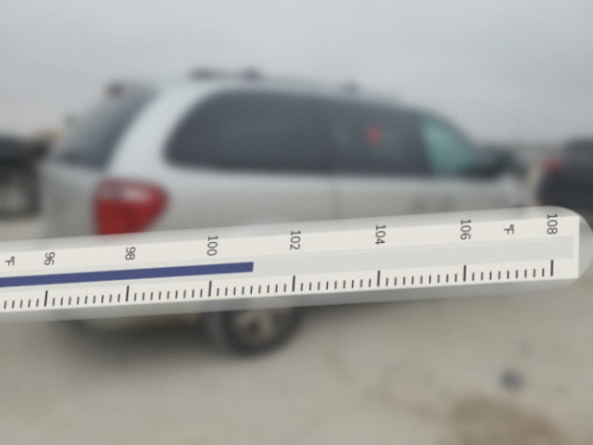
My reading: 101 (°F)
